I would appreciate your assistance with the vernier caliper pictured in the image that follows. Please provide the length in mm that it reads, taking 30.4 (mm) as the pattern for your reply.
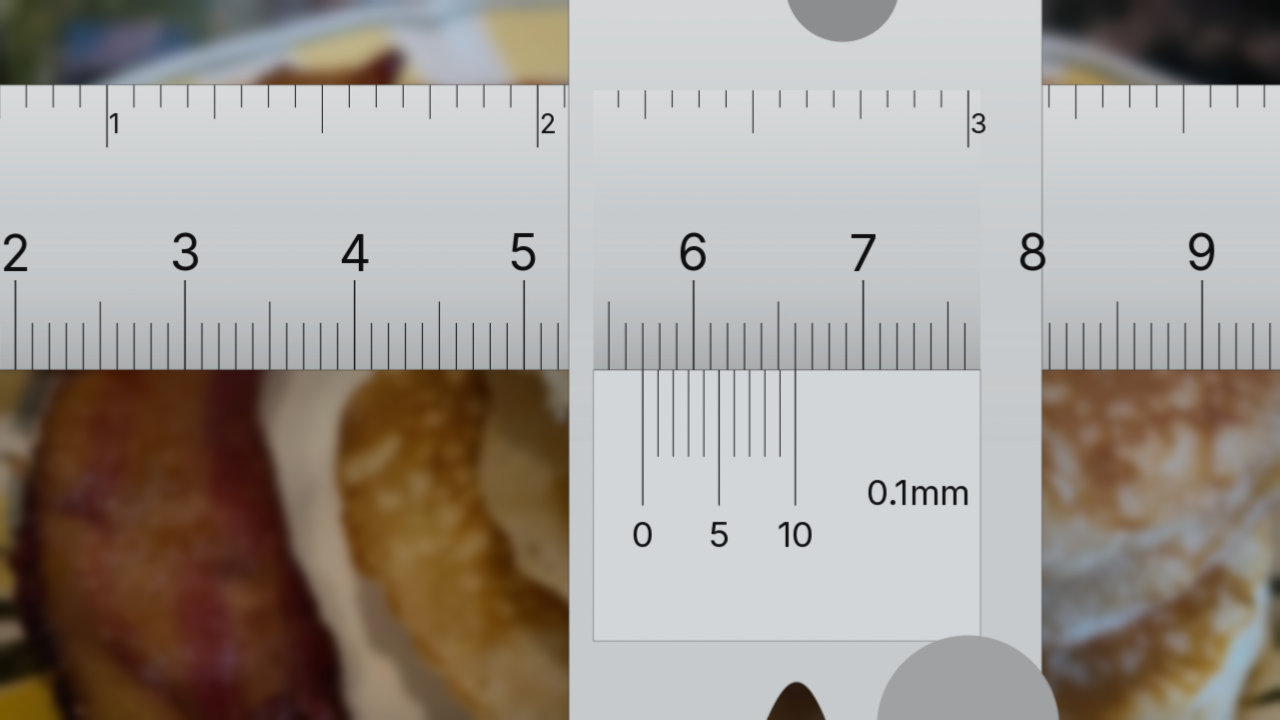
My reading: 57.0 (mm)
